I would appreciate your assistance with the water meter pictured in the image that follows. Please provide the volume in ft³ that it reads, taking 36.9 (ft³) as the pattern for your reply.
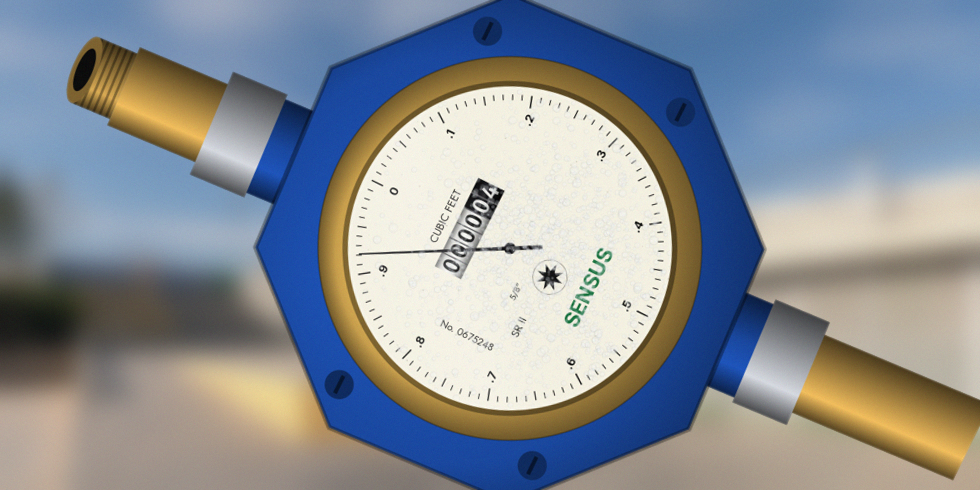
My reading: 3.92 (ft³)
